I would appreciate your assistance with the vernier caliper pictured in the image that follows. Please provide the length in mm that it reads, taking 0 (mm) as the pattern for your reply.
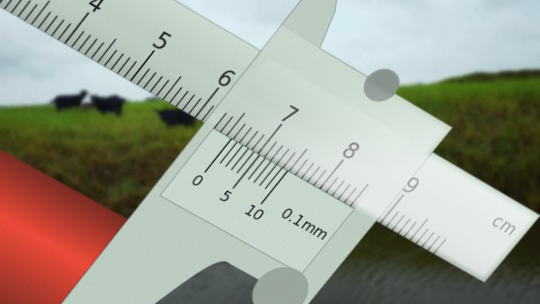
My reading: 65.8 (mm)
